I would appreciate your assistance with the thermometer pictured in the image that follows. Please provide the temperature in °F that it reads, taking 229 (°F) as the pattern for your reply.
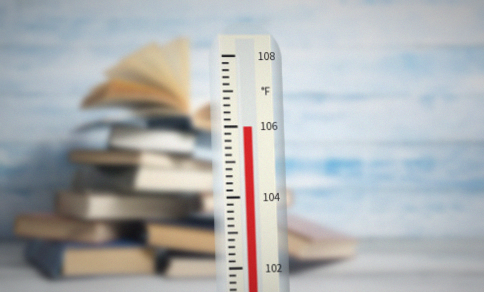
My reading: 106 (°F)
